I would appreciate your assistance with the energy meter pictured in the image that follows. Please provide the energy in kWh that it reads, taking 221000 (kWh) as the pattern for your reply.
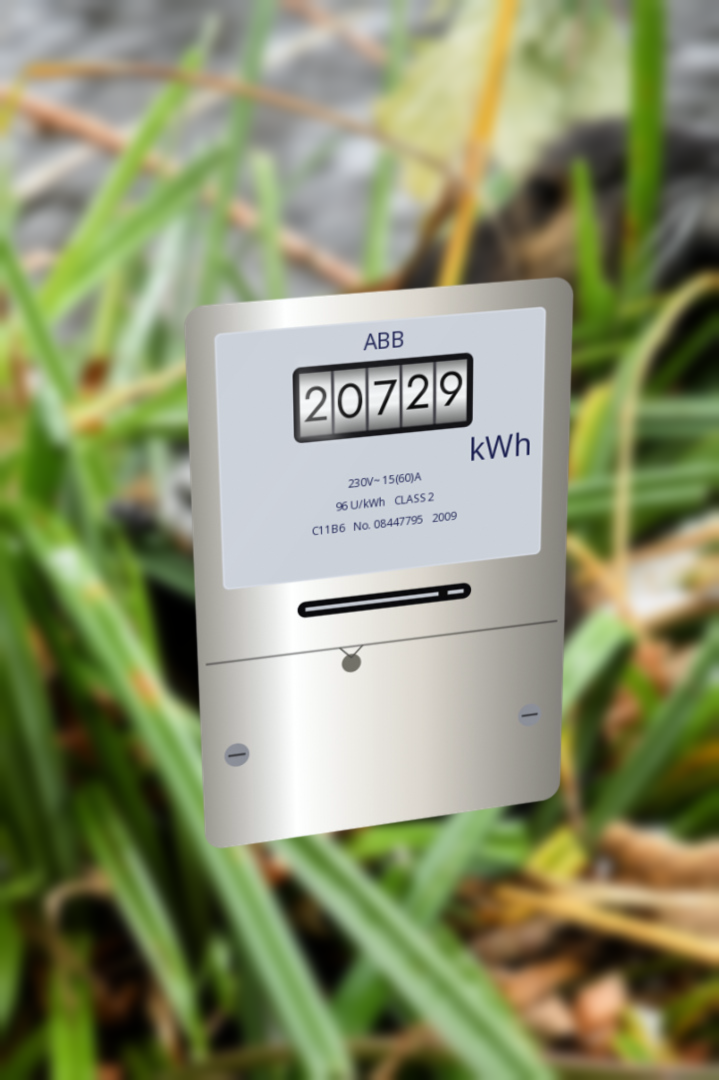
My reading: 20729 (kWh)
